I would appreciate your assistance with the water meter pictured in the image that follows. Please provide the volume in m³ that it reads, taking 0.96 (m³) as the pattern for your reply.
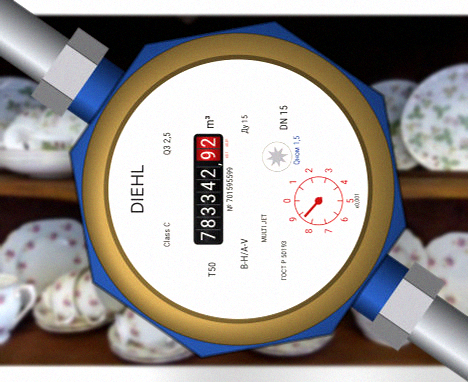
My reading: 783342.928 (m³)
